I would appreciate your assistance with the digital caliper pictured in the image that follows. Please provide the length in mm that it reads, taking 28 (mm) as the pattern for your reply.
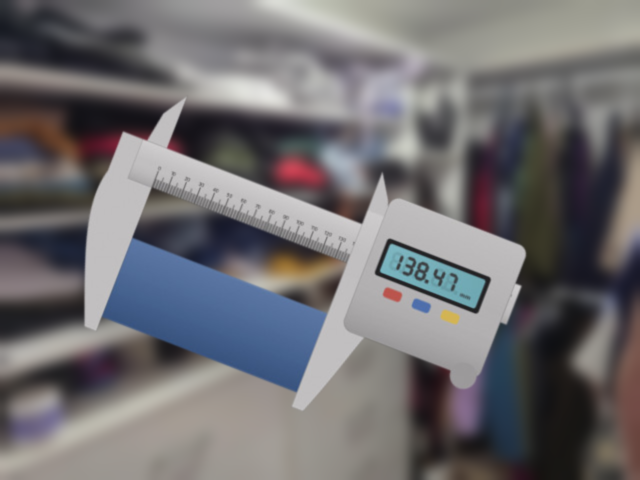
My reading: 138.47 (mm)
